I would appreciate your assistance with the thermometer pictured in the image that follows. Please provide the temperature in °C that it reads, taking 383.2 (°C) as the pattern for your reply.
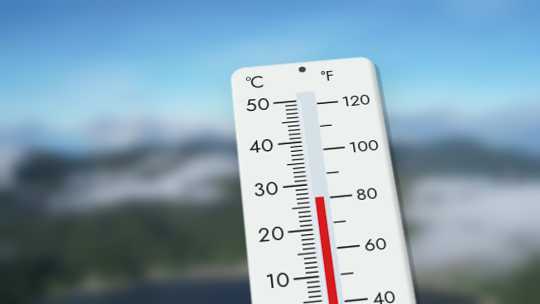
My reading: 27 (°C)
